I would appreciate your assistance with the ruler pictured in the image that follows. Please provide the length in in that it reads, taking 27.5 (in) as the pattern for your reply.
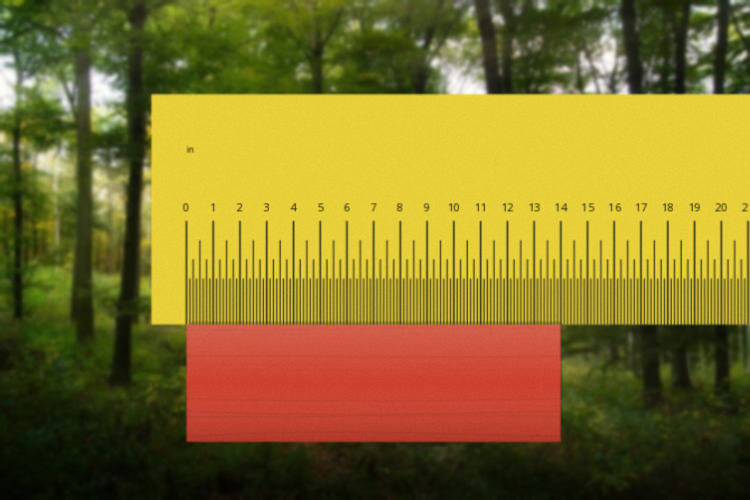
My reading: 14 (in)
